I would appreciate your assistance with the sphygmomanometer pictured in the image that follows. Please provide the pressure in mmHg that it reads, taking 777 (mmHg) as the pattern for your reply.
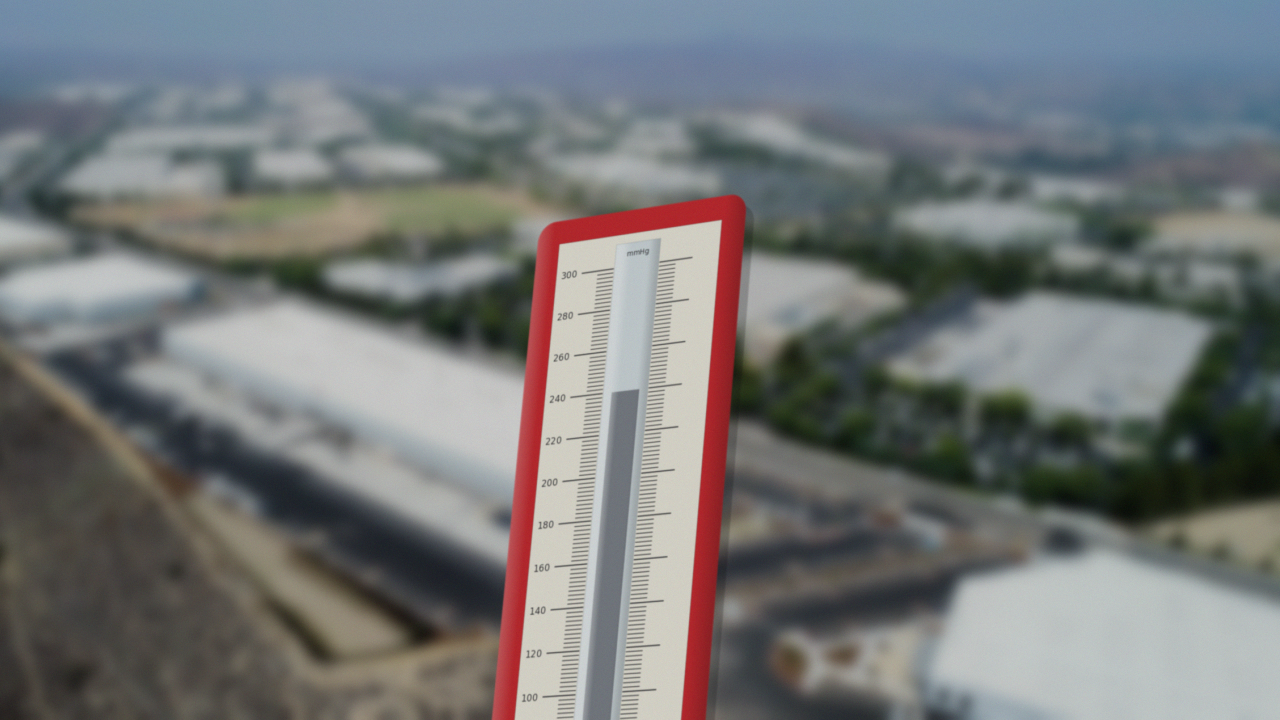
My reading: 240 (mmHg)
